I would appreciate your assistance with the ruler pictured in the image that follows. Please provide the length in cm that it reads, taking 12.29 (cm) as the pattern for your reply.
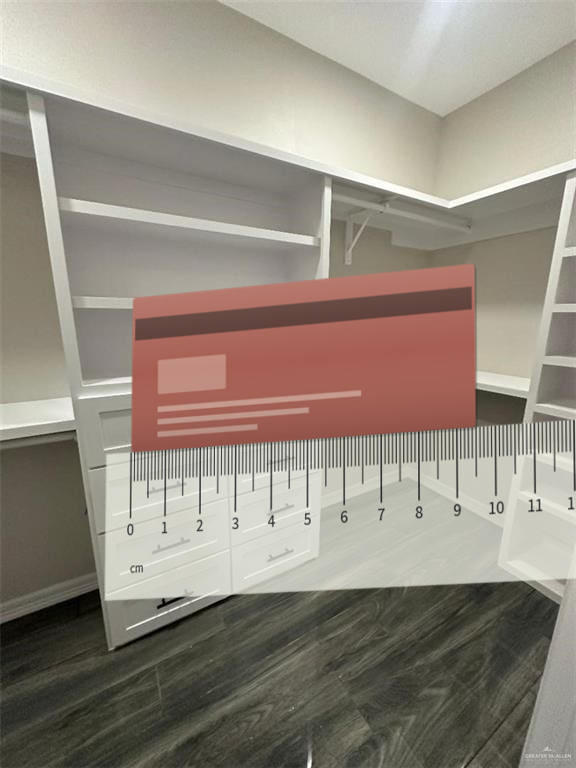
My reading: 9.5 (cm)
